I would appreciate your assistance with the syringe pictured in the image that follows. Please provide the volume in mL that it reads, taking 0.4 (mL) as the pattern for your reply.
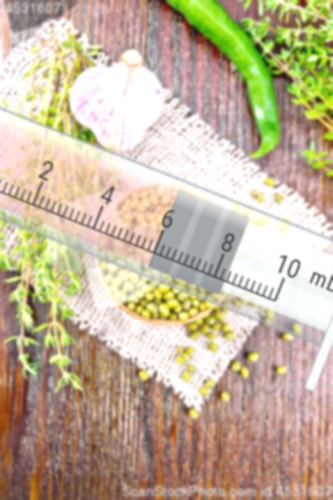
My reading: 6 (mL)
